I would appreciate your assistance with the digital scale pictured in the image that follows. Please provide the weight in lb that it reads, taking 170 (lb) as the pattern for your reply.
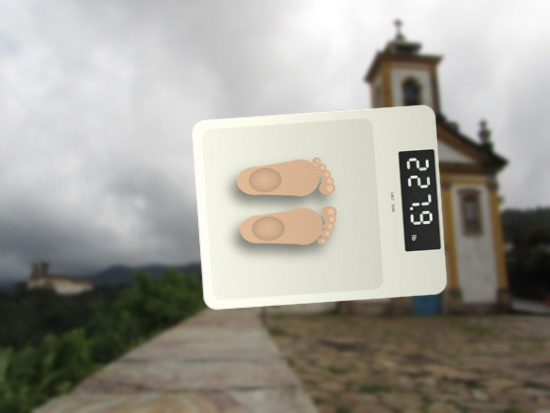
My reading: 227.9 (lb)
